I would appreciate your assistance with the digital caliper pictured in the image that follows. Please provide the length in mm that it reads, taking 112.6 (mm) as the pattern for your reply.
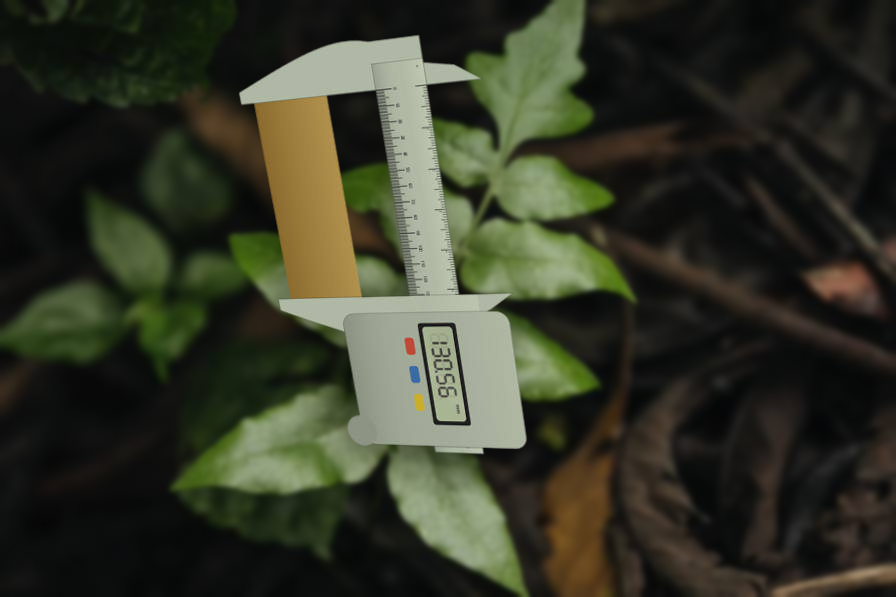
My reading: 130.56 (mm)
